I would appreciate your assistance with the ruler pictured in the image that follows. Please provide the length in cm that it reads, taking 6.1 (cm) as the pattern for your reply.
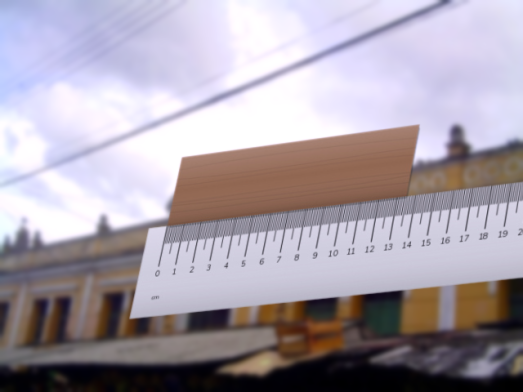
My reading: 13.5 (cm)
